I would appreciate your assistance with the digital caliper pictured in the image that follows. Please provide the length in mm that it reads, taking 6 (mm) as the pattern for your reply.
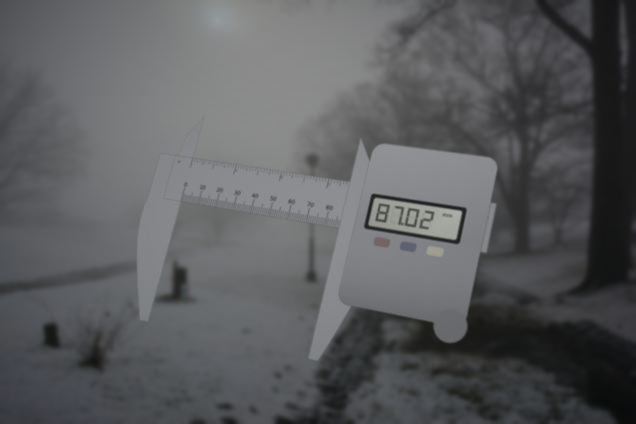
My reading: 87.02 (mm)
